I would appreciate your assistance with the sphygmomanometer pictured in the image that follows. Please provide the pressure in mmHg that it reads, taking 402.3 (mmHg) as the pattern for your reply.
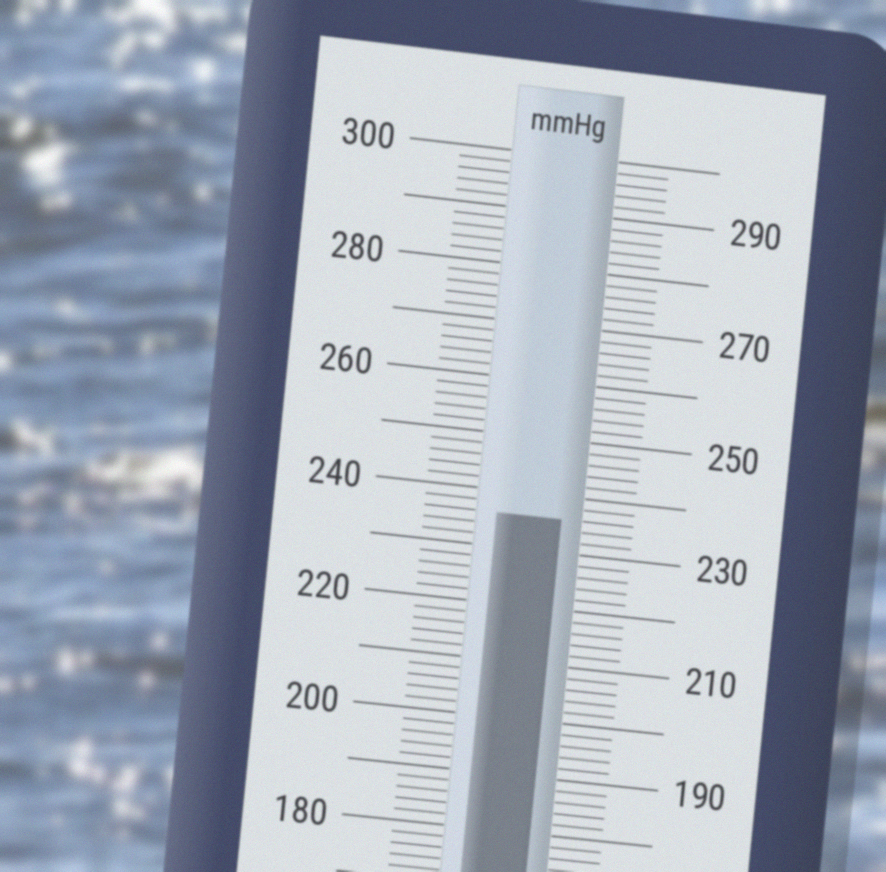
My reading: 236 (mmHg)
